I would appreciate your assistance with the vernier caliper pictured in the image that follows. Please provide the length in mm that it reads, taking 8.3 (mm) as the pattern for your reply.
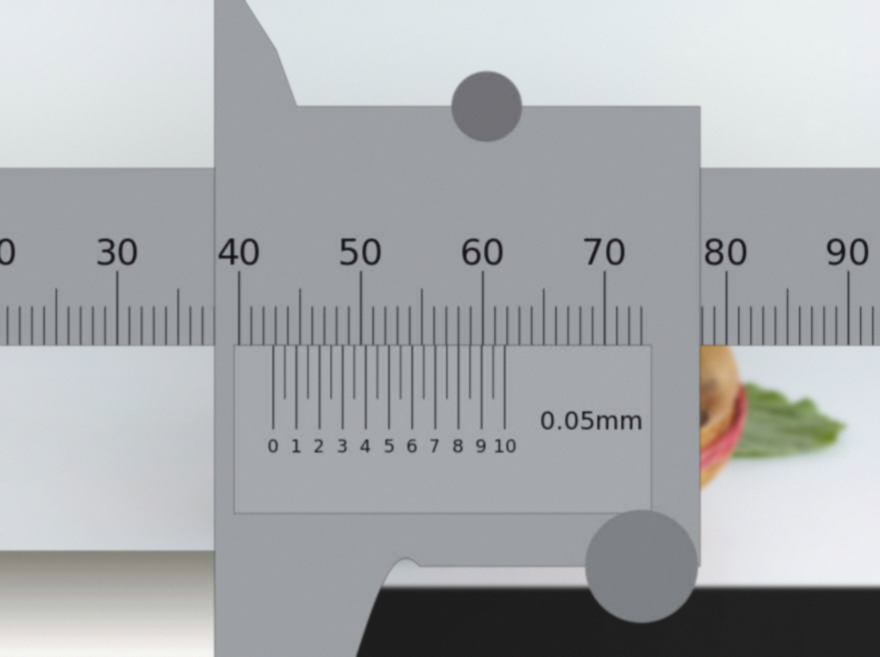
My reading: 42.8 (mm)
